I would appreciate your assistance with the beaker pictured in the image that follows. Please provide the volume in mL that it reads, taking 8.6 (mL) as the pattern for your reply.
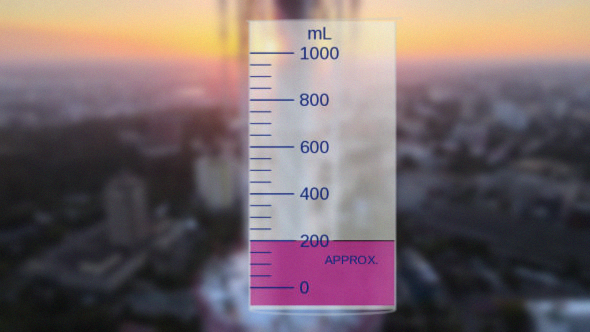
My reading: 200 (mL)
